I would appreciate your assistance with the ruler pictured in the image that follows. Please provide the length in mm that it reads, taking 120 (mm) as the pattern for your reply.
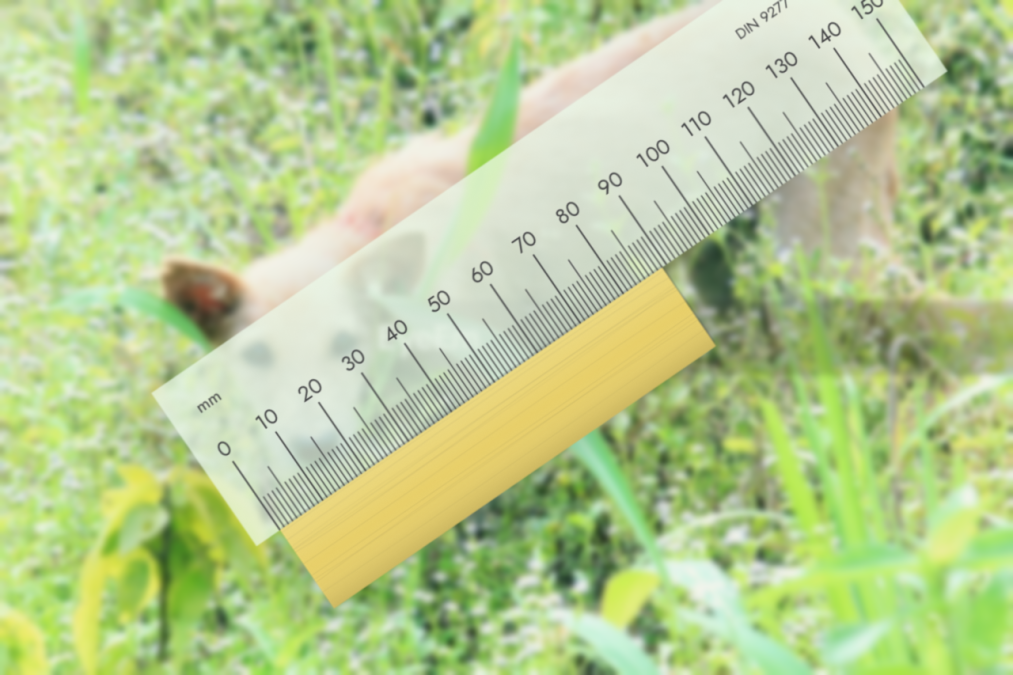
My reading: 89 (mm)
